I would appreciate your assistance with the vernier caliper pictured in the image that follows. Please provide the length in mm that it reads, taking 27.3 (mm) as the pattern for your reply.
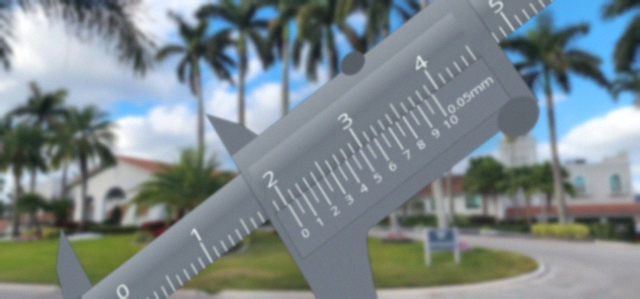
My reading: 20.2 (mm)
